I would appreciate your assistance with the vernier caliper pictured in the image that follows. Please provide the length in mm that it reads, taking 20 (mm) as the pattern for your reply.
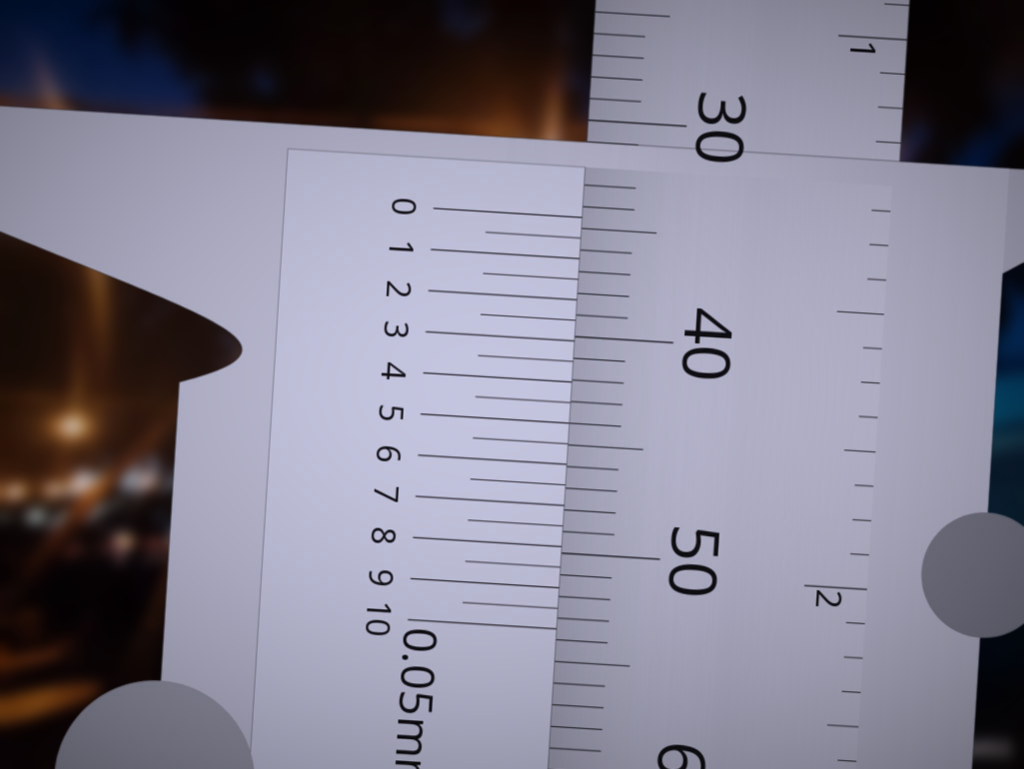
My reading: 34.5 (mm)
